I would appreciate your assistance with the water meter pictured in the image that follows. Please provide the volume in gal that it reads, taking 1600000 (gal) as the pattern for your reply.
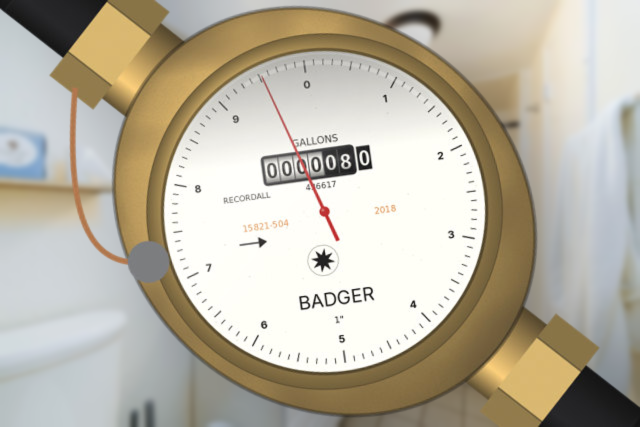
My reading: 79.5 (gal)
